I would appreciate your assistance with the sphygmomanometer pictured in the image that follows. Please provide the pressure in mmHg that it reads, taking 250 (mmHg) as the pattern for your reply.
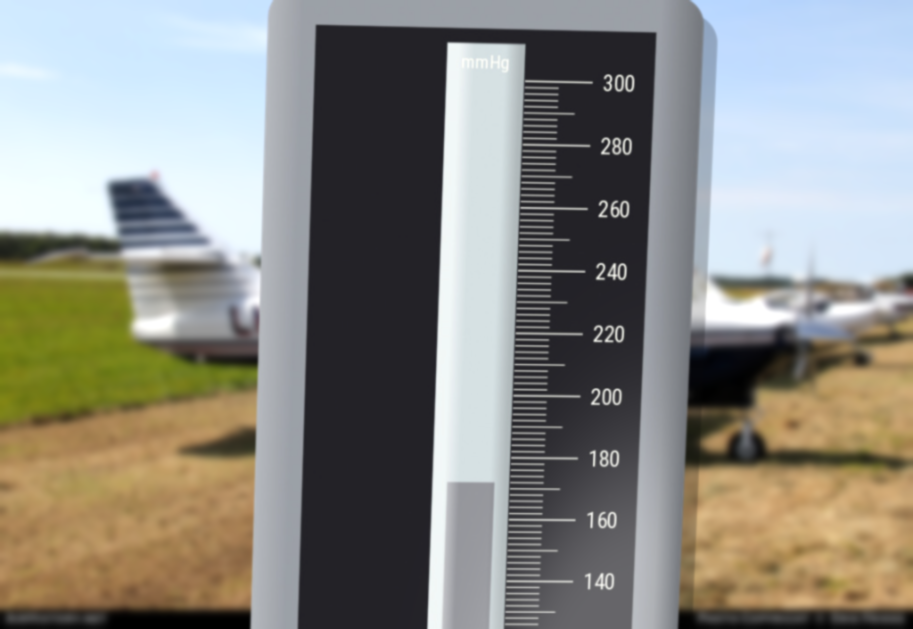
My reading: 172 (mmHg)
